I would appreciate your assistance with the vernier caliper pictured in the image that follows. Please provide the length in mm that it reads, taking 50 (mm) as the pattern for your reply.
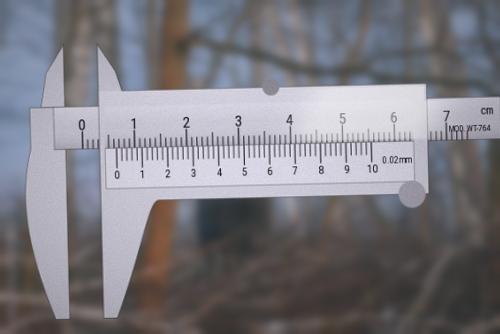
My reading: 6.5 (mm)
